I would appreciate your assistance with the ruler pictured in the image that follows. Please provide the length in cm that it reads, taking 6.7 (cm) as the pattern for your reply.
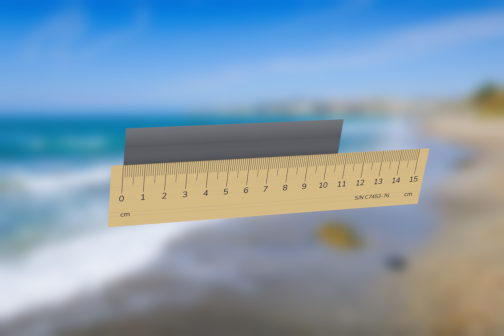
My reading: 10.5 (cm)
